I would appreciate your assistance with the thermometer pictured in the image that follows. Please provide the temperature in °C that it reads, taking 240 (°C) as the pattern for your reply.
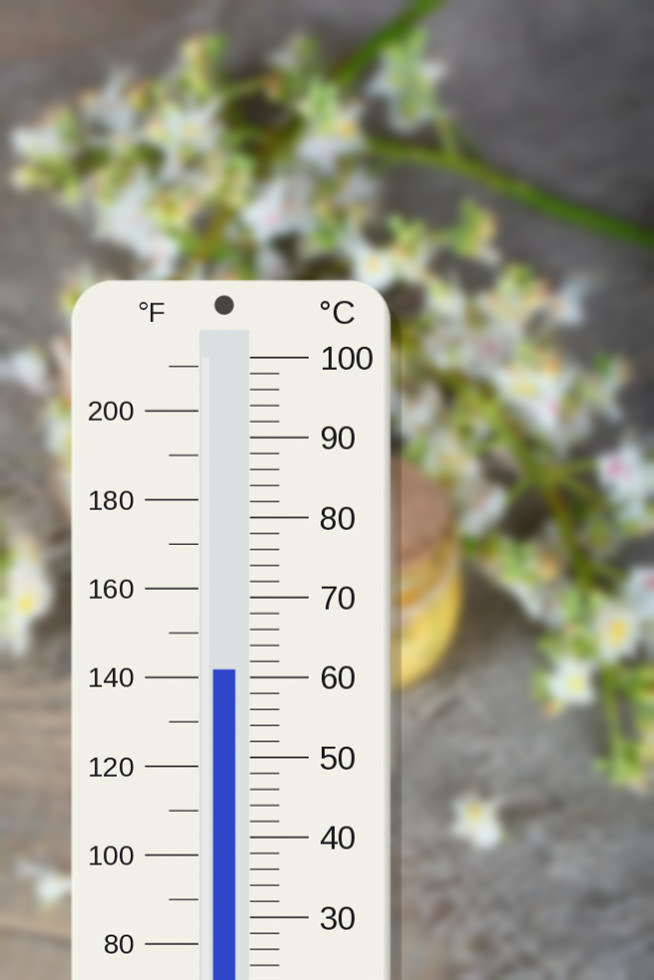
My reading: 61 (°C)
